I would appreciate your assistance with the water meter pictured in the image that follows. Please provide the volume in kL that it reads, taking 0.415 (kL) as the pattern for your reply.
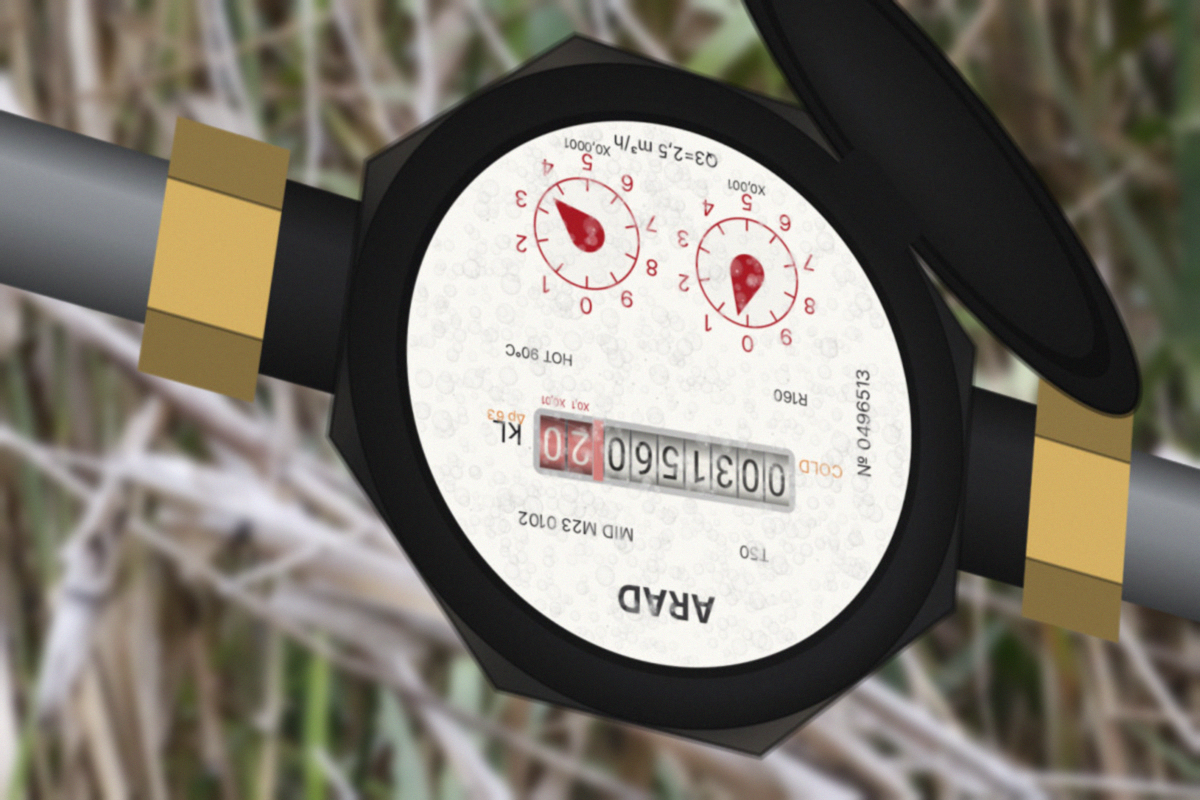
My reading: 31560.2003 (kL)
